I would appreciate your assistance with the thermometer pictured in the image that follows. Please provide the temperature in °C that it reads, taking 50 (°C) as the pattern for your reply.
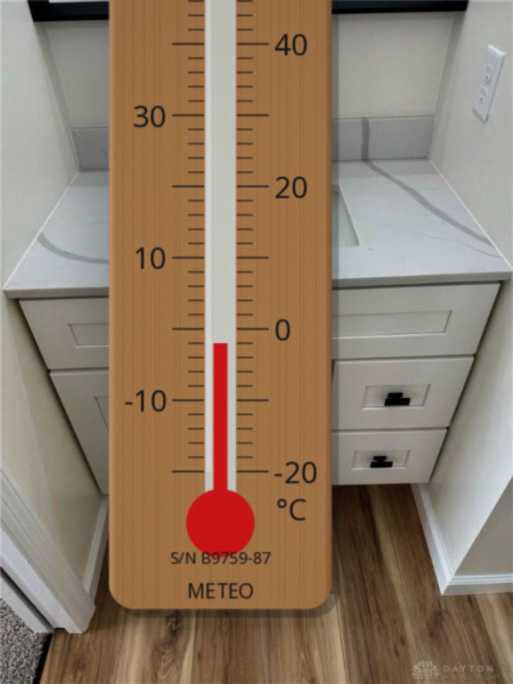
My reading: -2 (°C)
